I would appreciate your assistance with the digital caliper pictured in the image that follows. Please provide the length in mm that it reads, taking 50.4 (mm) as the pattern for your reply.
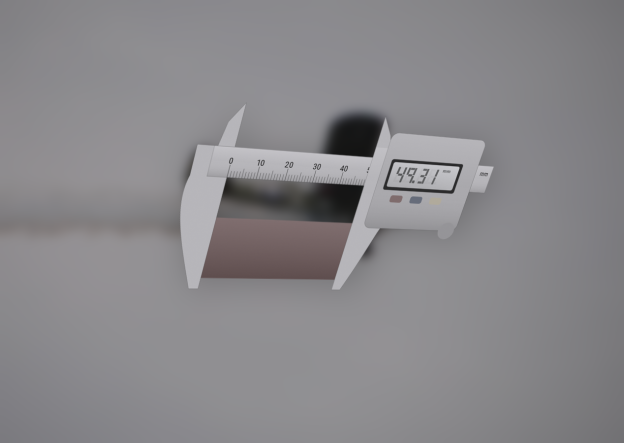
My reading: 49.31 (mm)
